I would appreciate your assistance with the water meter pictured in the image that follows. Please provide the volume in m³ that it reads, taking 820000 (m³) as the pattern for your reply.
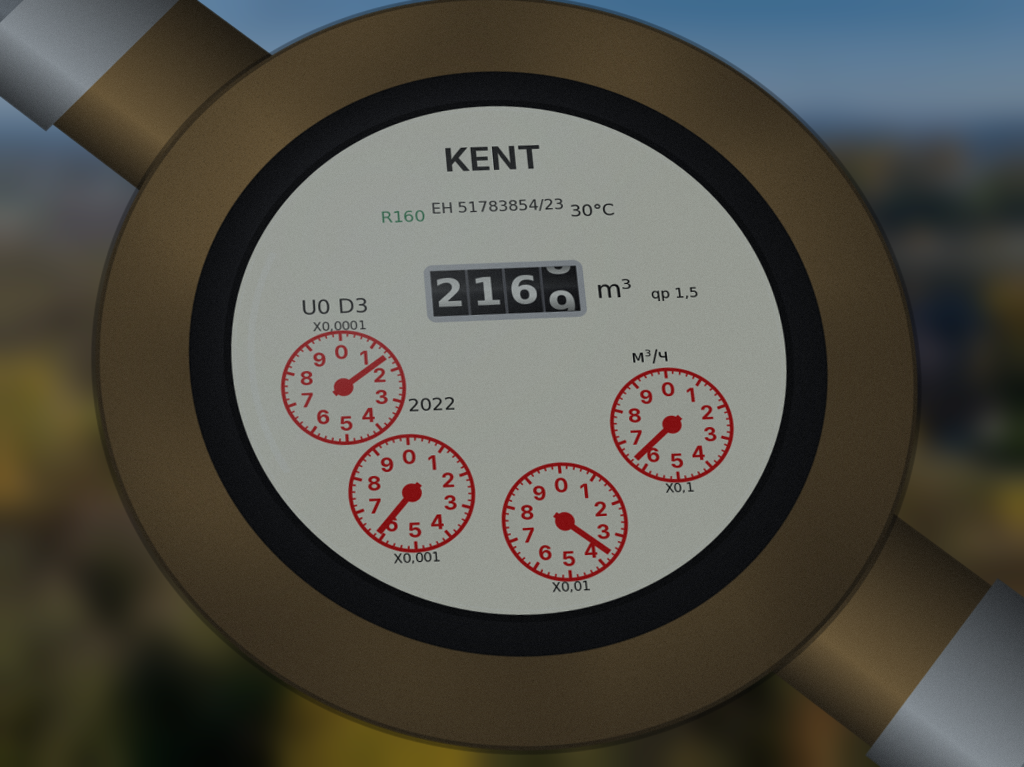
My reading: 2168.6361 (m³)
